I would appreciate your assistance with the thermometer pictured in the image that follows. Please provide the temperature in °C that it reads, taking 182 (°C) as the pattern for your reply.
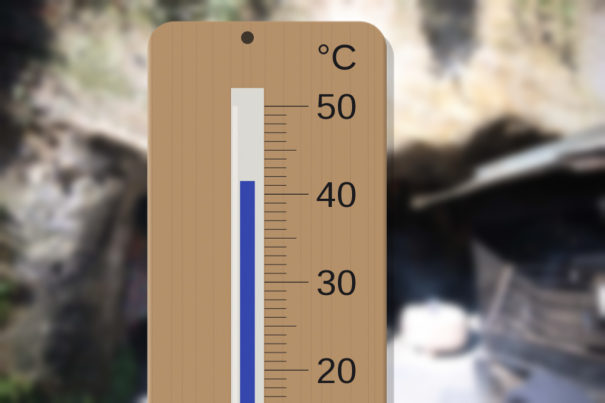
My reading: 41.5 (°C)
